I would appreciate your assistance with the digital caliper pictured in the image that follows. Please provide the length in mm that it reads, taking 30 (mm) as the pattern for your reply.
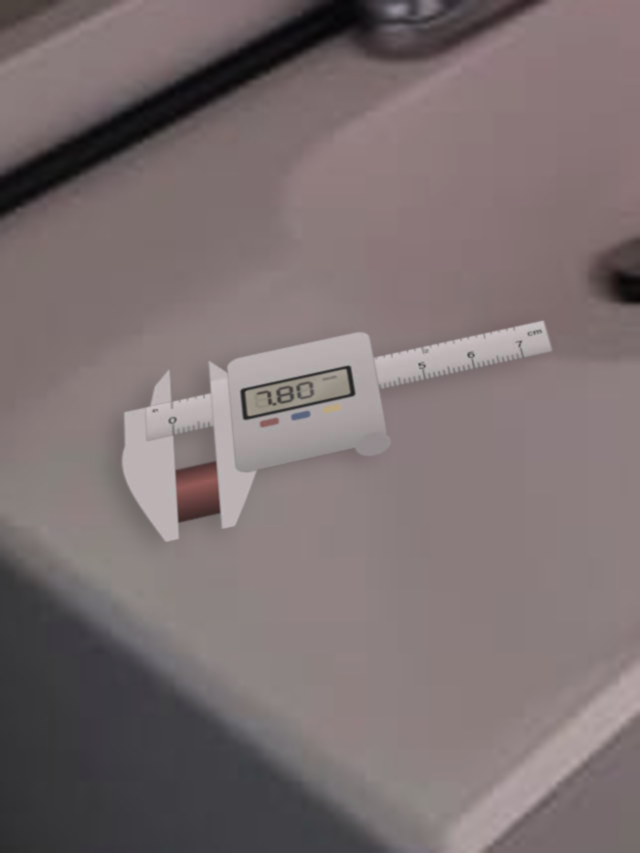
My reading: 7.80 (mm)
